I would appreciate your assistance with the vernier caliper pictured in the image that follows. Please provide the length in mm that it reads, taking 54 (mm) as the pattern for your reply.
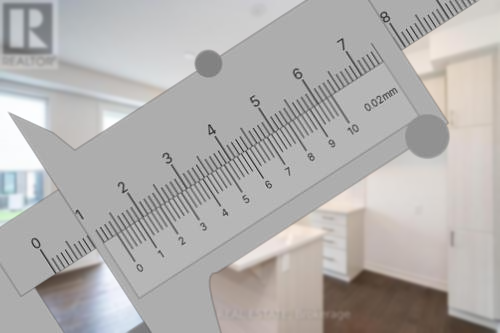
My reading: 14.0 (mm)
